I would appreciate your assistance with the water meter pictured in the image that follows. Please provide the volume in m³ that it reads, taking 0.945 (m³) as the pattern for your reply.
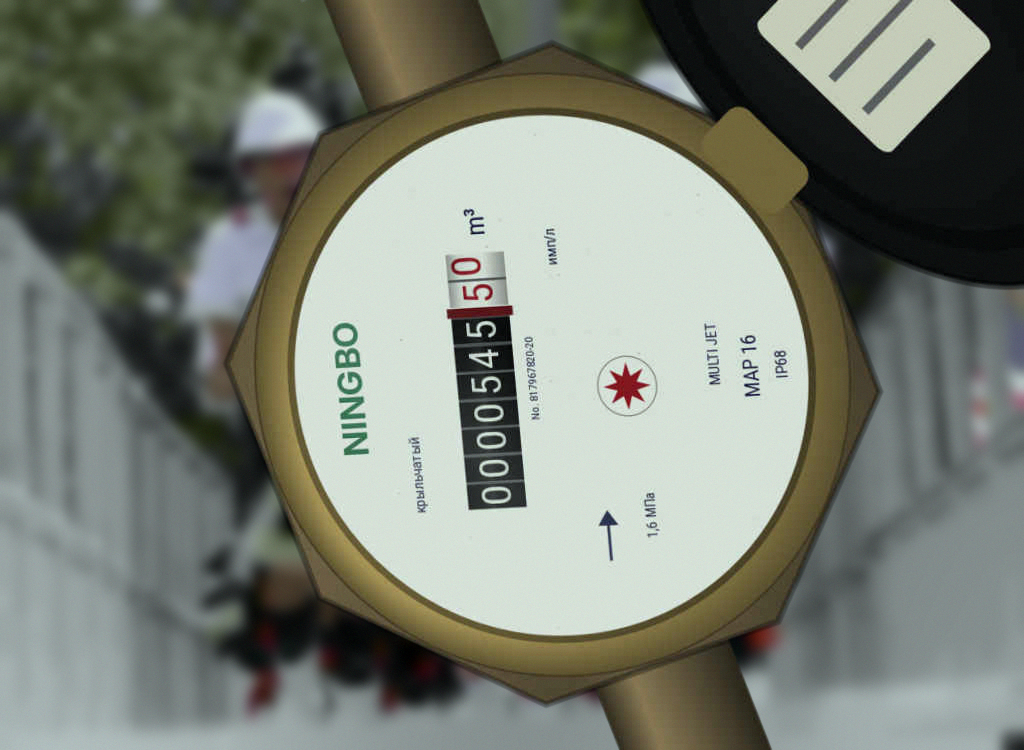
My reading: 545.50 (m³)
